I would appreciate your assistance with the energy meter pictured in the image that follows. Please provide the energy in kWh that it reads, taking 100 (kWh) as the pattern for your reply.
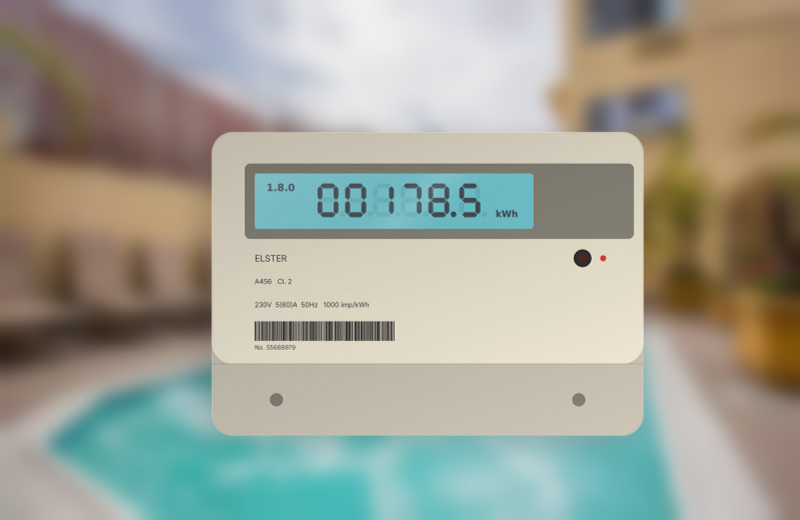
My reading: 178.5 (kWh)
